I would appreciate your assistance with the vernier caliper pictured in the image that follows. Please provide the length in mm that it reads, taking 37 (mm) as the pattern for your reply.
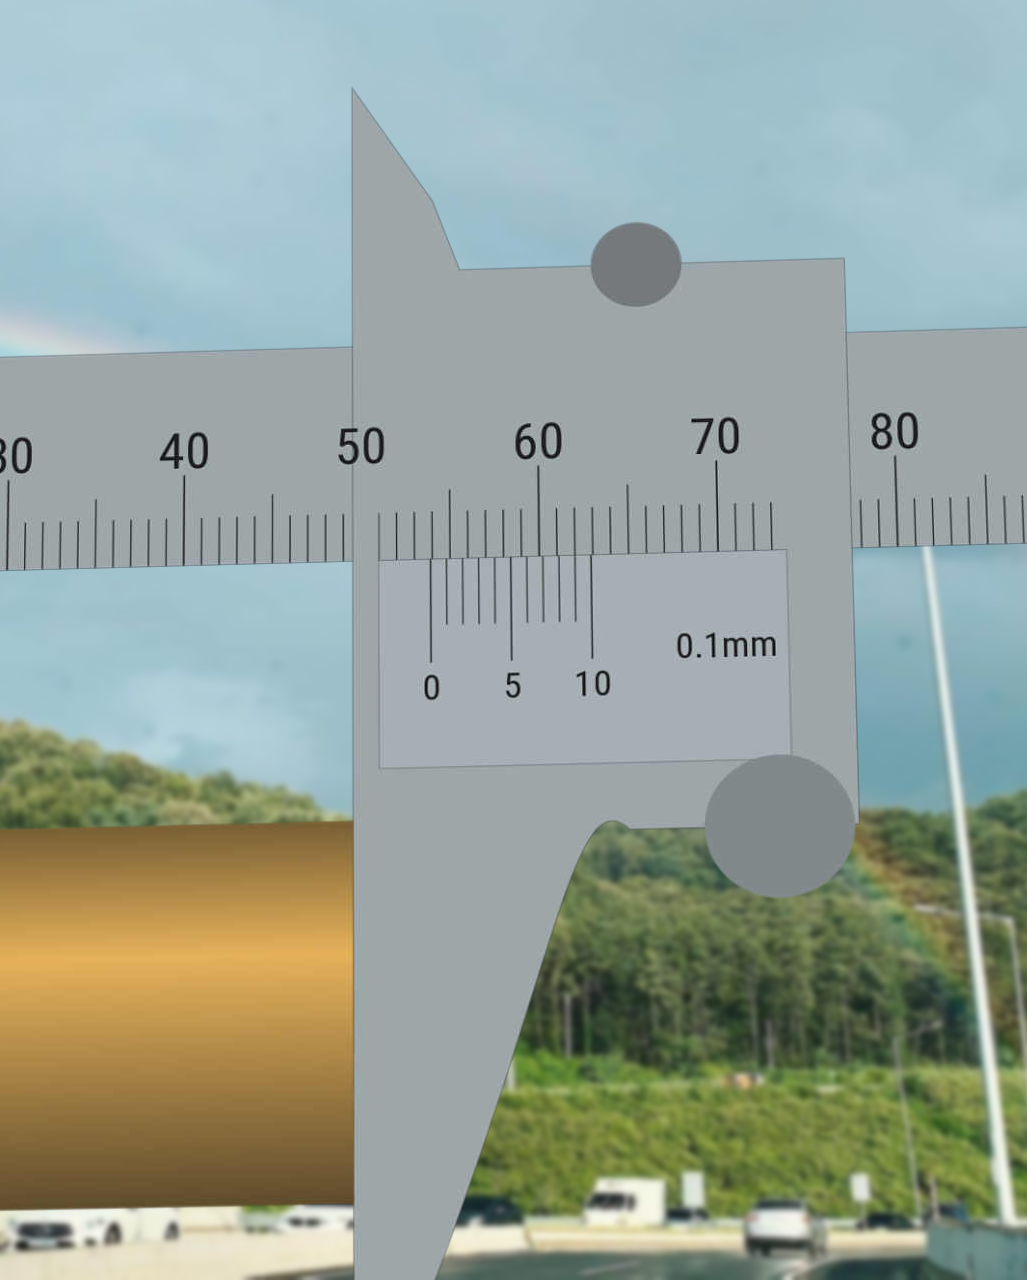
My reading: 53.9 (mm)
